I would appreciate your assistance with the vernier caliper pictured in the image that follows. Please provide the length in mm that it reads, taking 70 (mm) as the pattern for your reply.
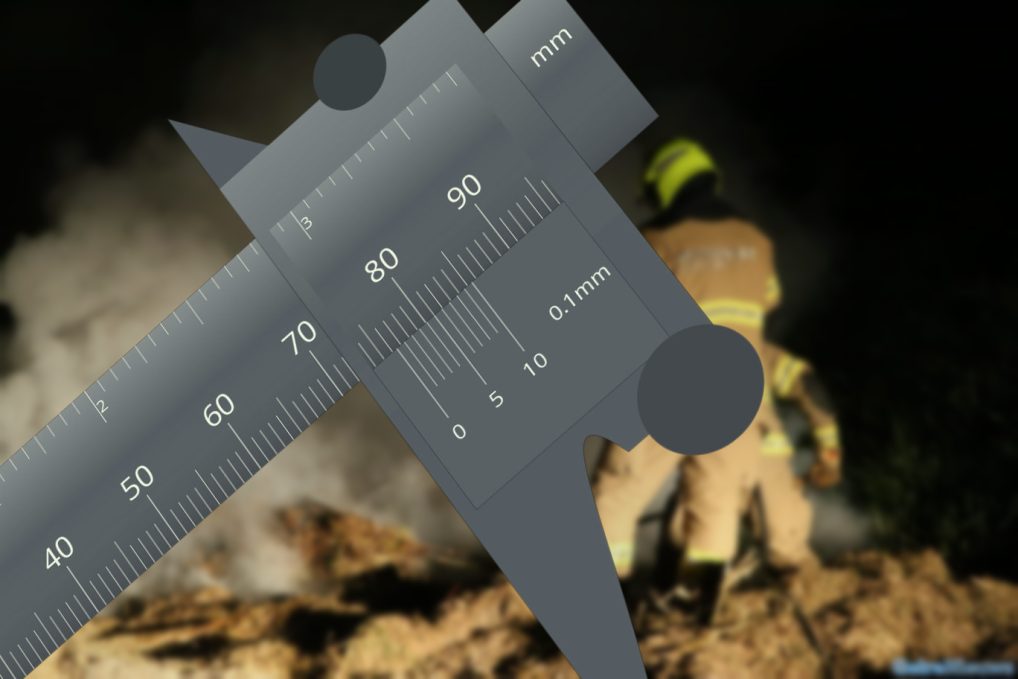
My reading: 76.5 (mm)
